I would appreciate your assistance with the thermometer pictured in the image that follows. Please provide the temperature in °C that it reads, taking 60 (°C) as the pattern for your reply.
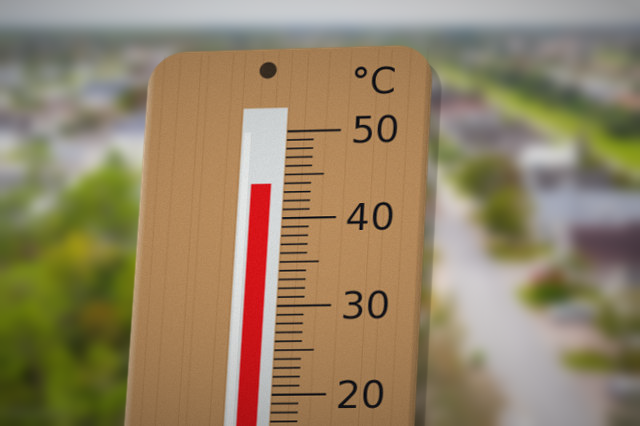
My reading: 44 (°C)
